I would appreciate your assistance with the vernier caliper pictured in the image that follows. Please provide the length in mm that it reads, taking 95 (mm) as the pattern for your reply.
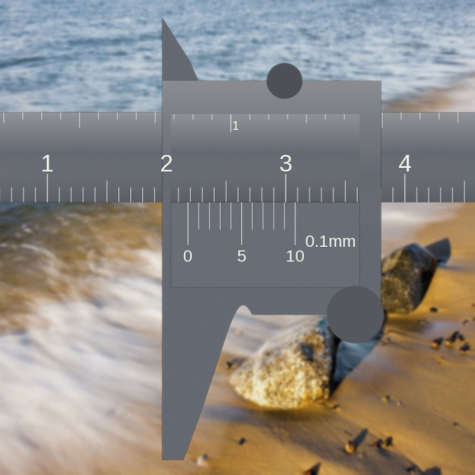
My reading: 21.8 (mm)
